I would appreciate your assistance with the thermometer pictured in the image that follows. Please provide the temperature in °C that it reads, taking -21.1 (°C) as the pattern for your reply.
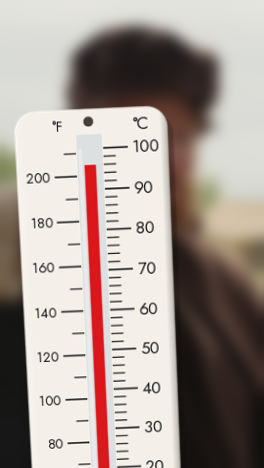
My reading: 96 (°C)
